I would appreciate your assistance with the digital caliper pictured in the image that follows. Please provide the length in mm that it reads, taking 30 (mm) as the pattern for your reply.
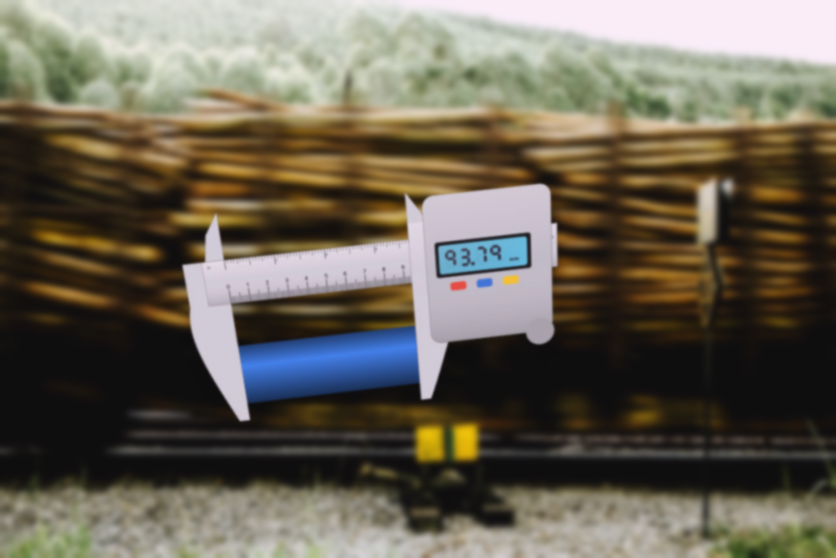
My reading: 93.79 (mm)
